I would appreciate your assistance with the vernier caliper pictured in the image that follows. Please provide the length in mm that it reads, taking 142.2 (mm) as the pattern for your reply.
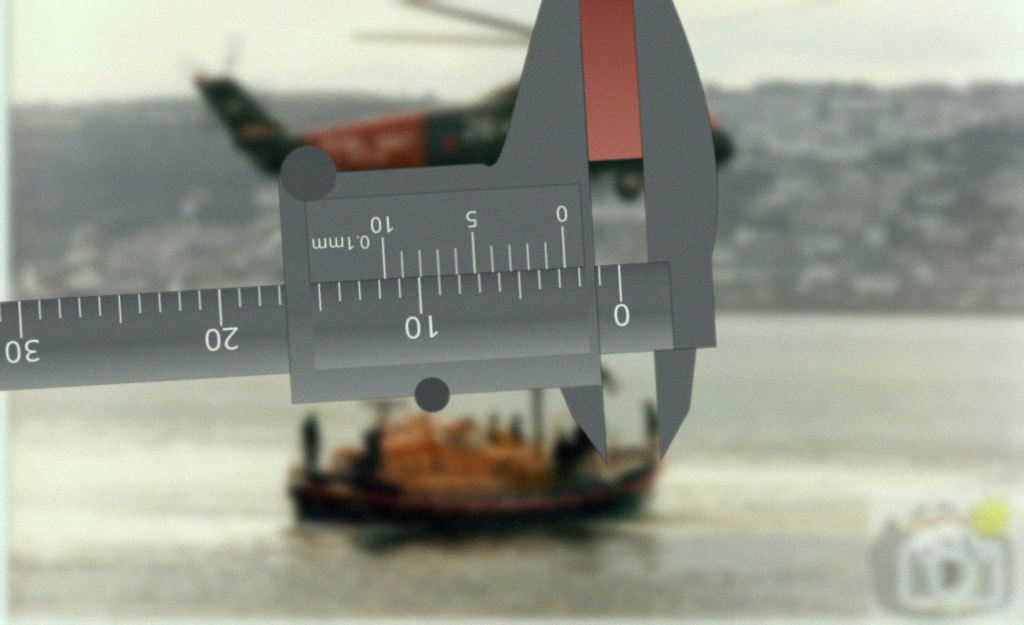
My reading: 2.7 (mm)
